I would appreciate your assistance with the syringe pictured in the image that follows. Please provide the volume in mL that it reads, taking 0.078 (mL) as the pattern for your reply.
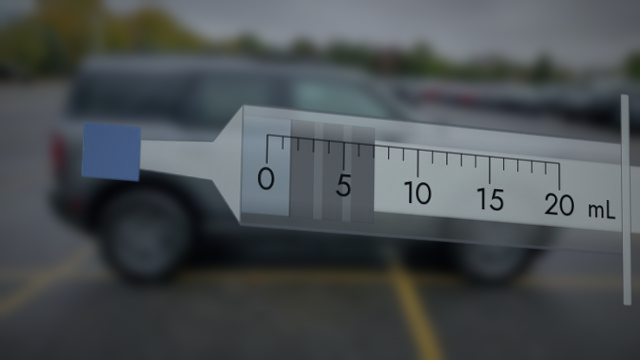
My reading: 1.5 (mL)
